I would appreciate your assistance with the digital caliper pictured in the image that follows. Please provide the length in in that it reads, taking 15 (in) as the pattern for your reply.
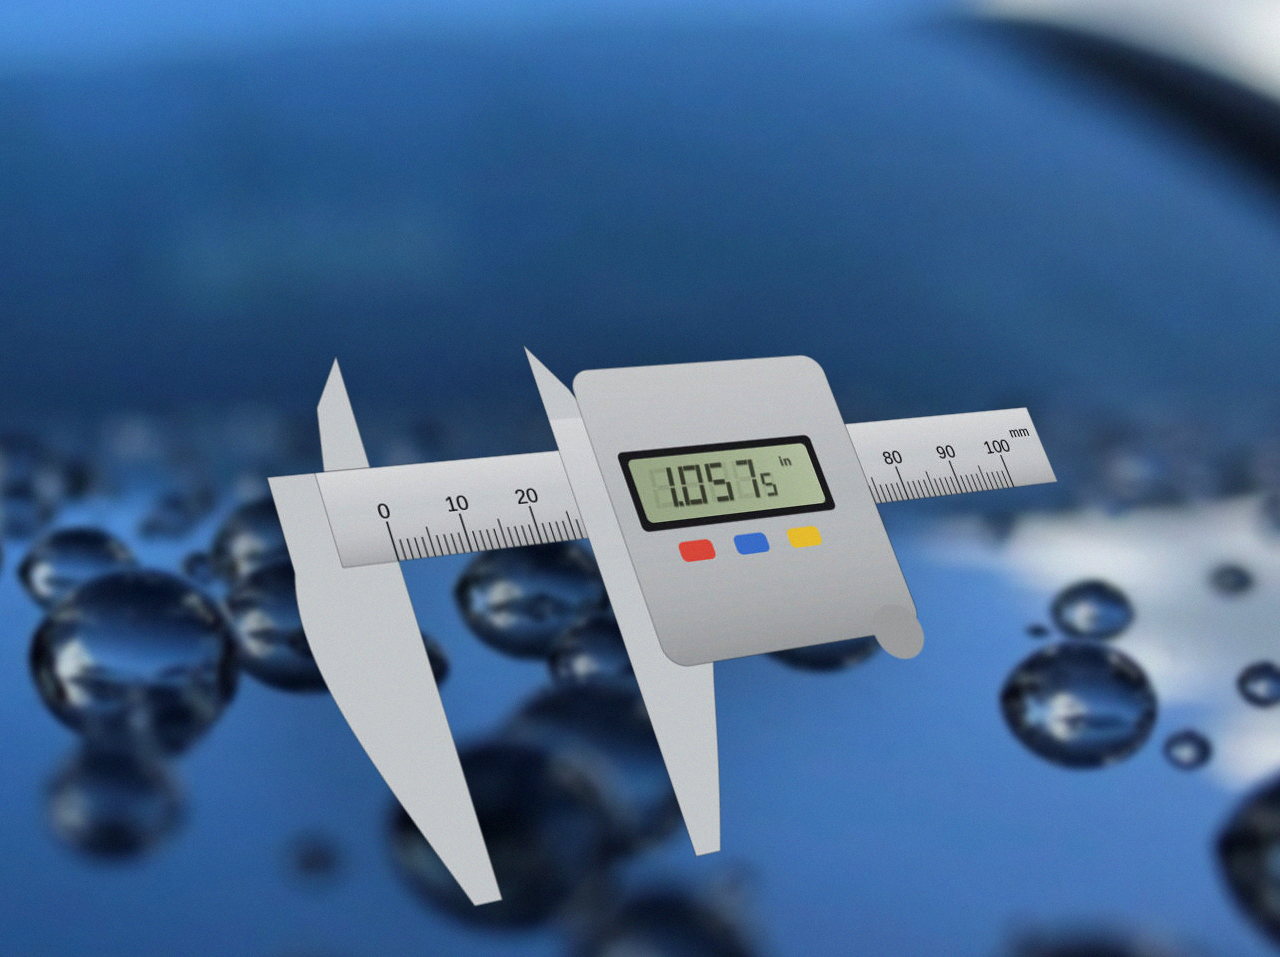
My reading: 1.0575 (in)
